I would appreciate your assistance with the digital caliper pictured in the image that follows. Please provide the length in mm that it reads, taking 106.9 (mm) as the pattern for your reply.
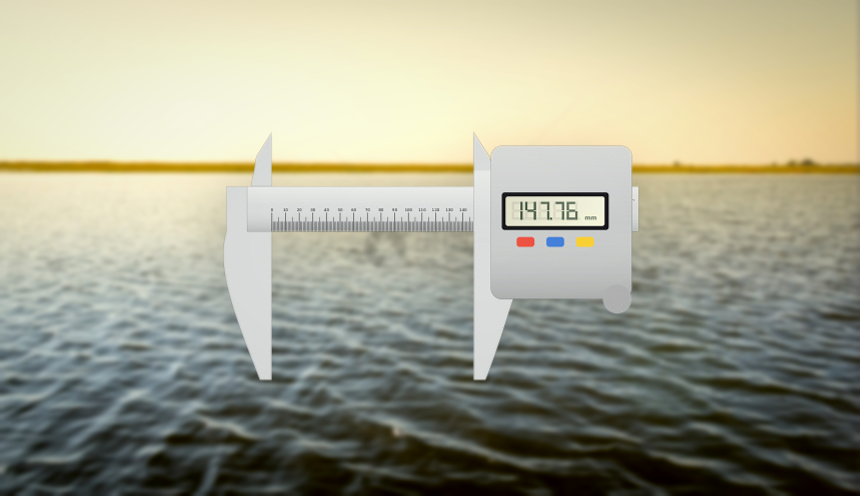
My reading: 147.76 (mm)
